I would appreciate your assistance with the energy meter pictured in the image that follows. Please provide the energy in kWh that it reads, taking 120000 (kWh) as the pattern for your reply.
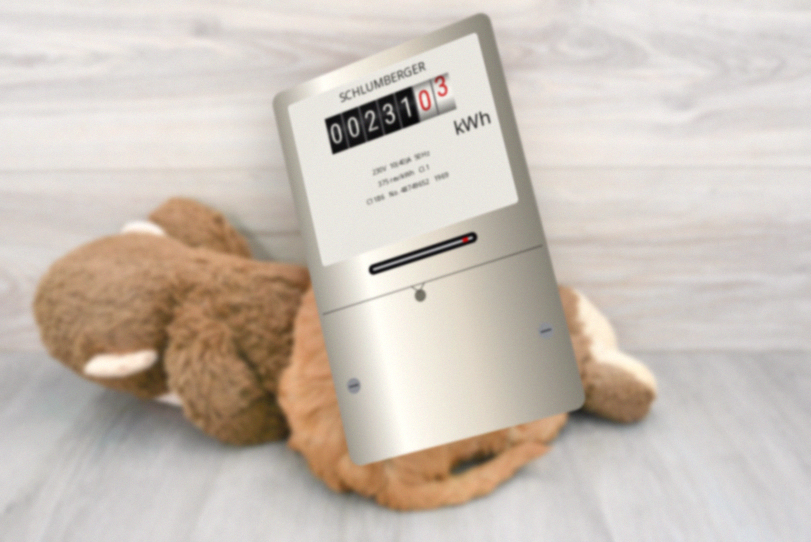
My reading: 231.03 (kWh)
